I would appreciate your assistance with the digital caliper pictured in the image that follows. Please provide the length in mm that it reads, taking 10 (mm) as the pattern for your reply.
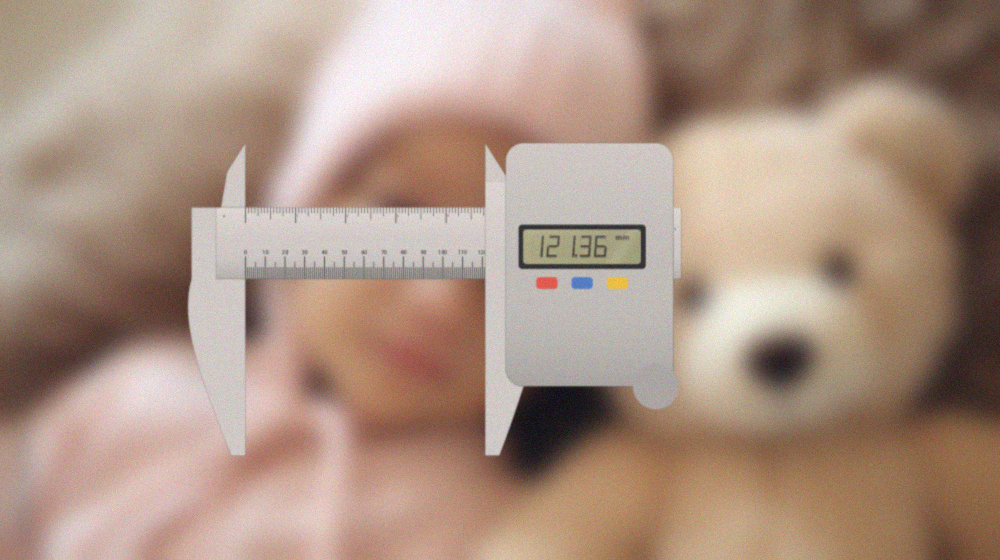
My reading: 121.36 (mm)
